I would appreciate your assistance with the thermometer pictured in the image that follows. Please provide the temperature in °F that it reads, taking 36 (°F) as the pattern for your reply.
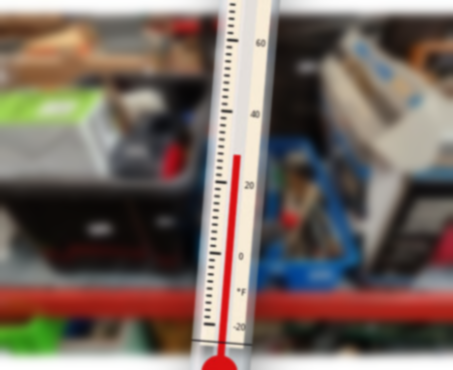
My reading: 28 (°F)
